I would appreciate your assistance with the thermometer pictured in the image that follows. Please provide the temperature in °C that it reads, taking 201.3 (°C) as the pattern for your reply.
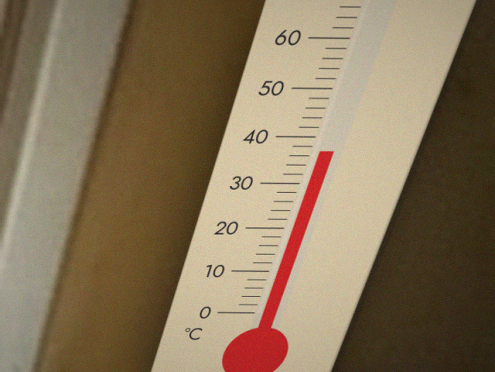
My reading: 37 (°C)
